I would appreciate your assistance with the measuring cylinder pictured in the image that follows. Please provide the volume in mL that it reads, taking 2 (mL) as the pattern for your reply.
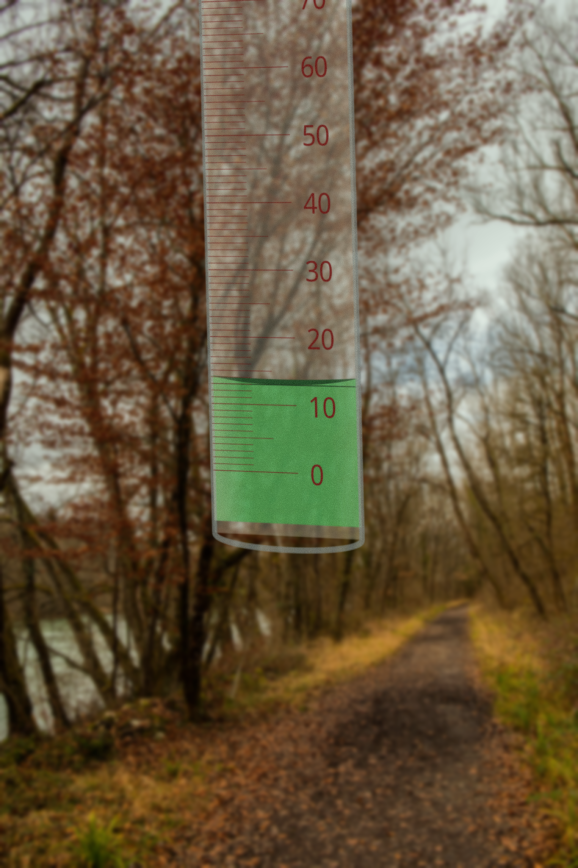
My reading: 13 (mL)
